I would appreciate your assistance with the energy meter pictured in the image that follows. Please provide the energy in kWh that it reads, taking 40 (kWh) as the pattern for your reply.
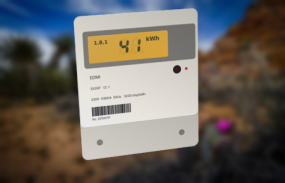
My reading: 41 (kWh)
